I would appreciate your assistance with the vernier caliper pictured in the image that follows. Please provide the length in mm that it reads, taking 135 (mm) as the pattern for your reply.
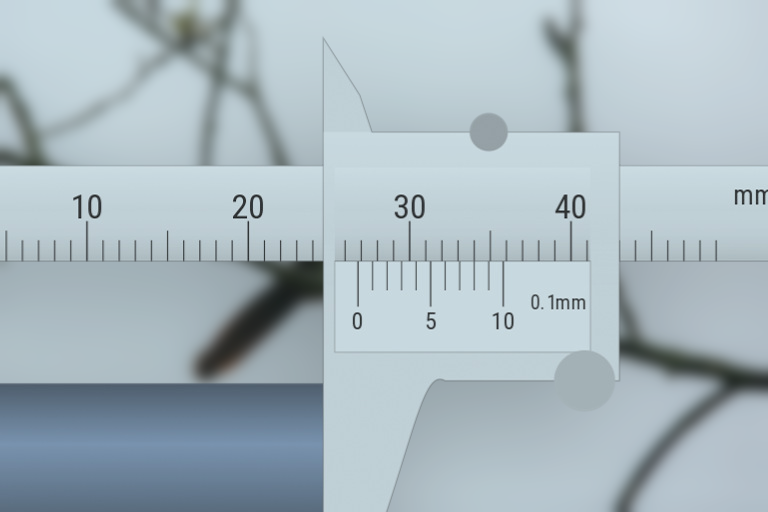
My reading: 26.8 (mm)
